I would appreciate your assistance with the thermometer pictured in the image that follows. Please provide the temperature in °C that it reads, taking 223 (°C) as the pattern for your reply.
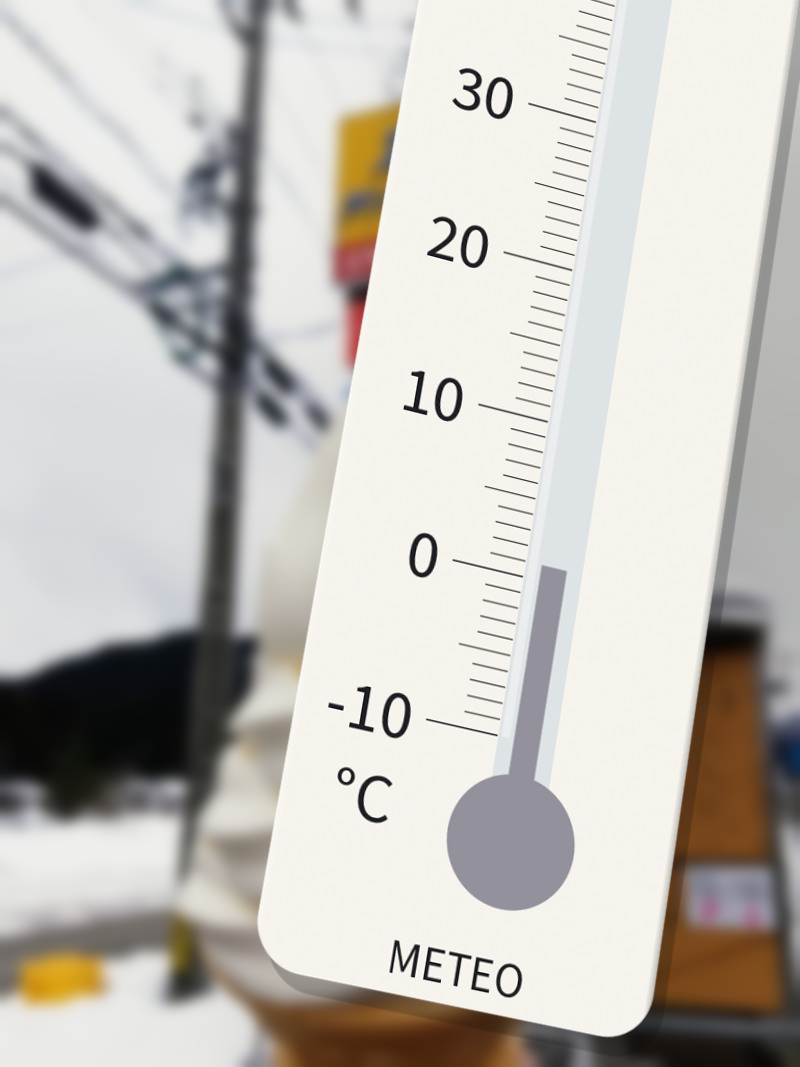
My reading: 1 (°C)
